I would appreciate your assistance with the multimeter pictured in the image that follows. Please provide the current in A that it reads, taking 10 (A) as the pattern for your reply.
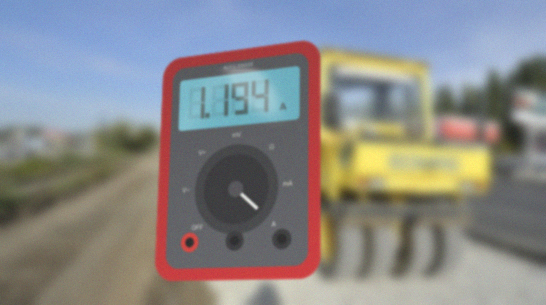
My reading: 1.194 (A)
